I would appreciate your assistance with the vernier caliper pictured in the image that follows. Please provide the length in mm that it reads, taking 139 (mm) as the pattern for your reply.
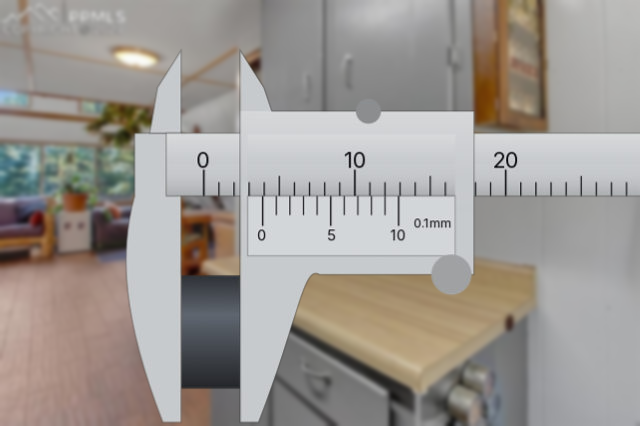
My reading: 3.9 (mm)
